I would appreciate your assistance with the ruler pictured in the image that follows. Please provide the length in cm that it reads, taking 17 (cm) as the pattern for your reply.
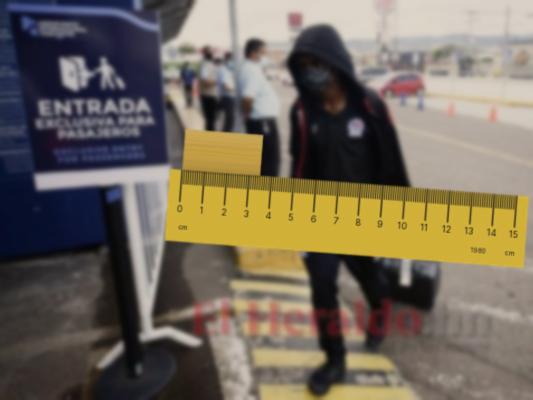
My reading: 3.5 (cm)
